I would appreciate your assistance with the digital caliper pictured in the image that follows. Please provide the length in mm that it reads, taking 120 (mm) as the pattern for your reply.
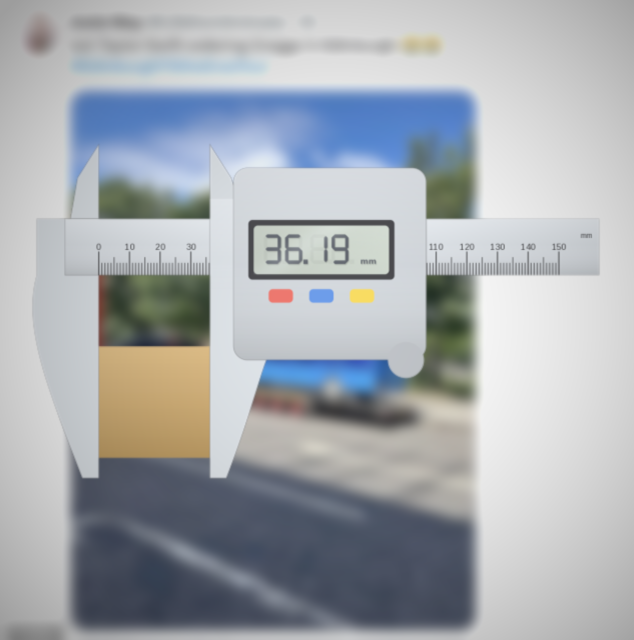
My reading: 36.19 (mm)
